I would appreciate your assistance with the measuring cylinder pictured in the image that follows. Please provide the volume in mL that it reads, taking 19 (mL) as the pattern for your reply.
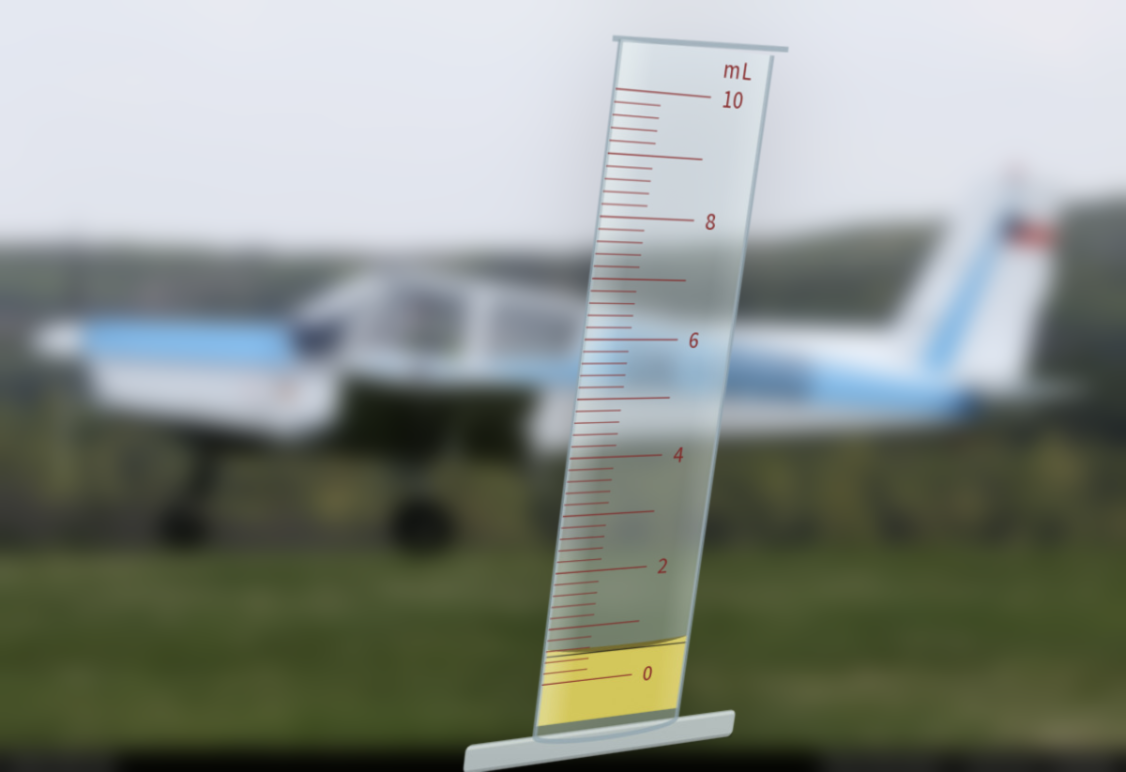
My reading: 0.5 (mL)
